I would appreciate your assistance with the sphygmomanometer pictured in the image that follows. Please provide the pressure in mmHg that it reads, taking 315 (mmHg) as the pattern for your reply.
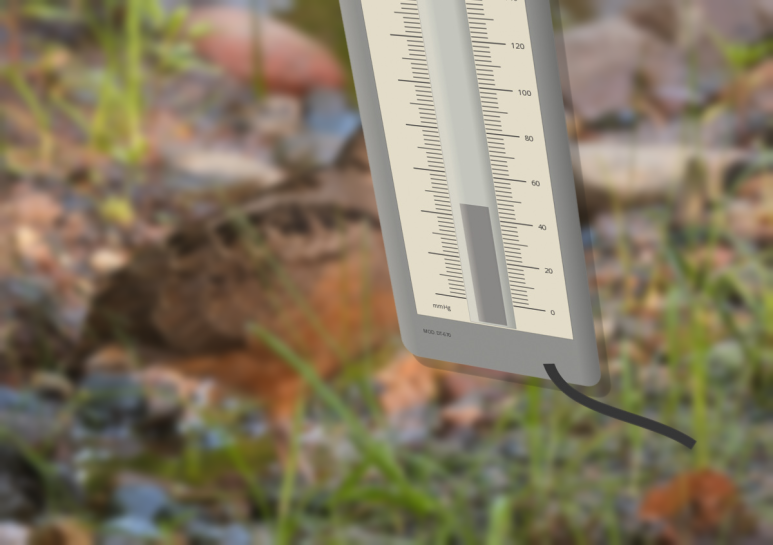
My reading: 46 (mmHg)
